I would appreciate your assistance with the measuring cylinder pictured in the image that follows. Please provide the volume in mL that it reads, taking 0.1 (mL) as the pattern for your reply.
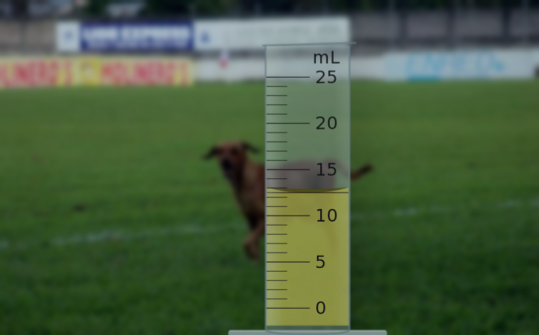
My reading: 12.5 (mL)
